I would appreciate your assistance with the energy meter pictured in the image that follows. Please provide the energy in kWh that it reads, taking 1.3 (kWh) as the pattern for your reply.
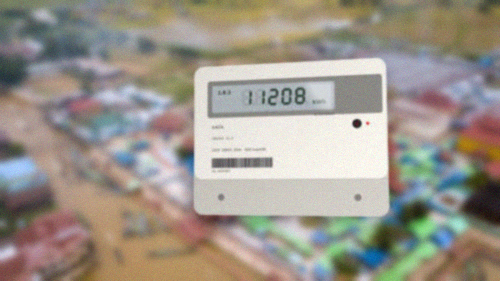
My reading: 11208 (kWh)
